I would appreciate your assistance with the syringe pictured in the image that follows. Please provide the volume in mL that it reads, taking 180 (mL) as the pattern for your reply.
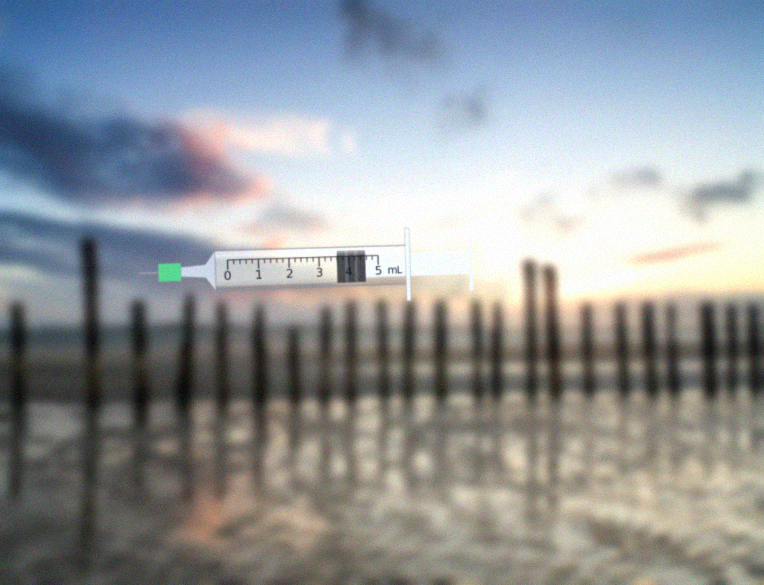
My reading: 3.6 (mL)
